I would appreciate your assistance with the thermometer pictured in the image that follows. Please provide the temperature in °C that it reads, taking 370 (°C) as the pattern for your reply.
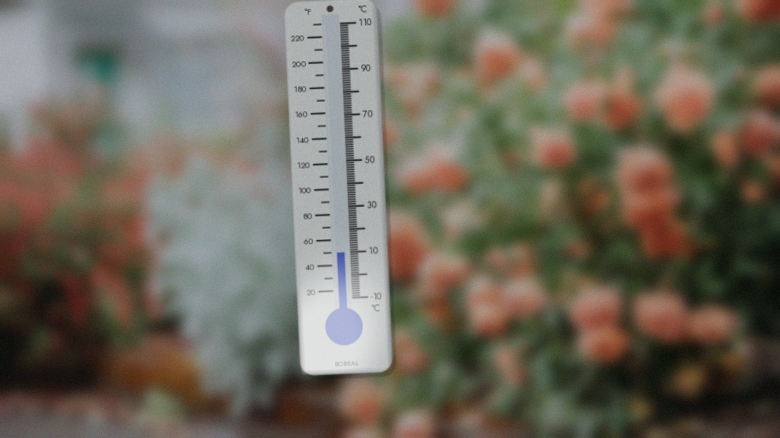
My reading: 10 (°C)
